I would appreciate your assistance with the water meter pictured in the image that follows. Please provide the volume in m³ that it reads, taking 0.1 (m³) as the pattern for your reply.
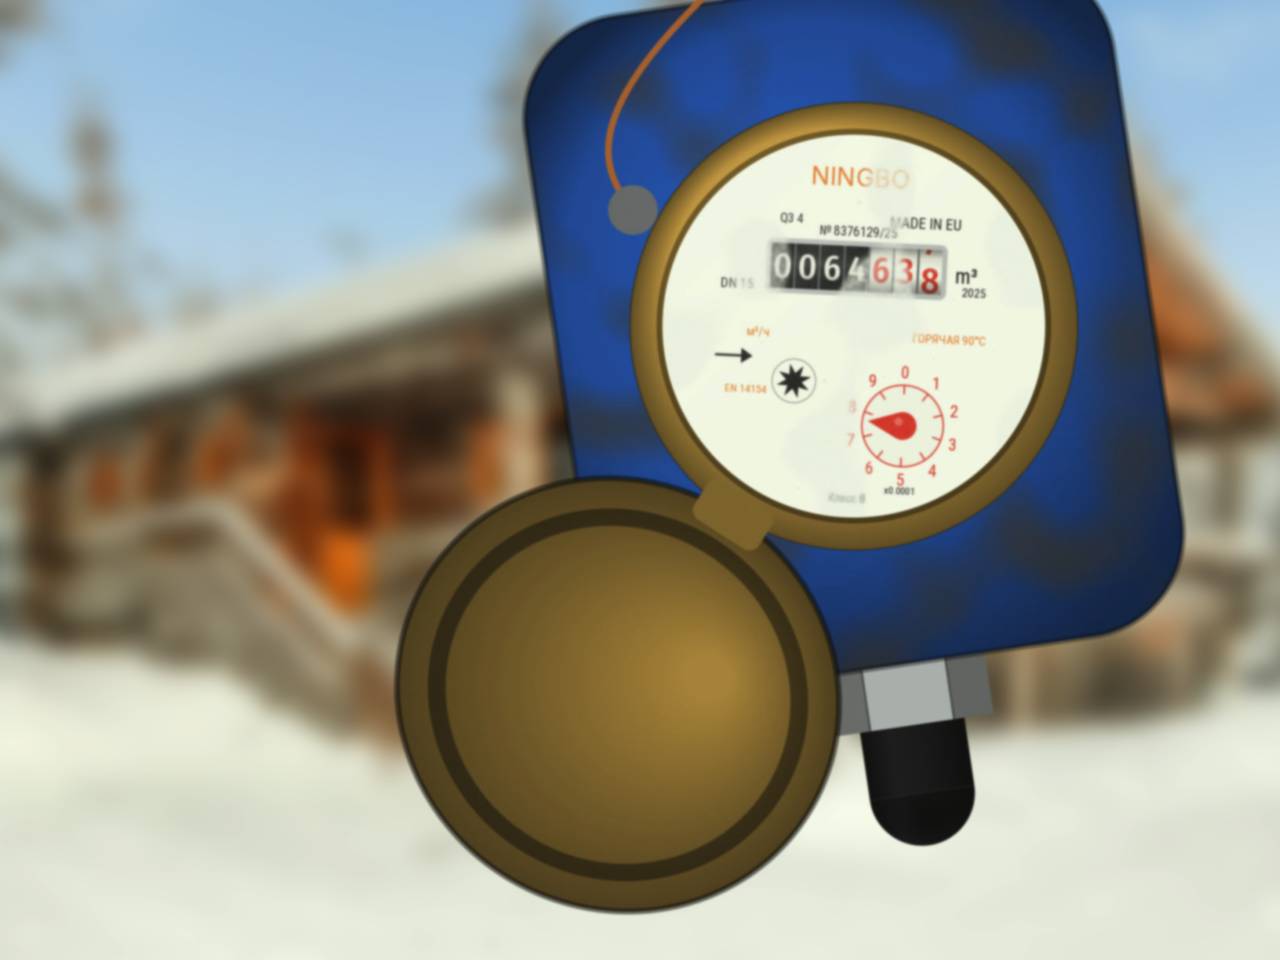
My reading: 64.6377 (m³)
